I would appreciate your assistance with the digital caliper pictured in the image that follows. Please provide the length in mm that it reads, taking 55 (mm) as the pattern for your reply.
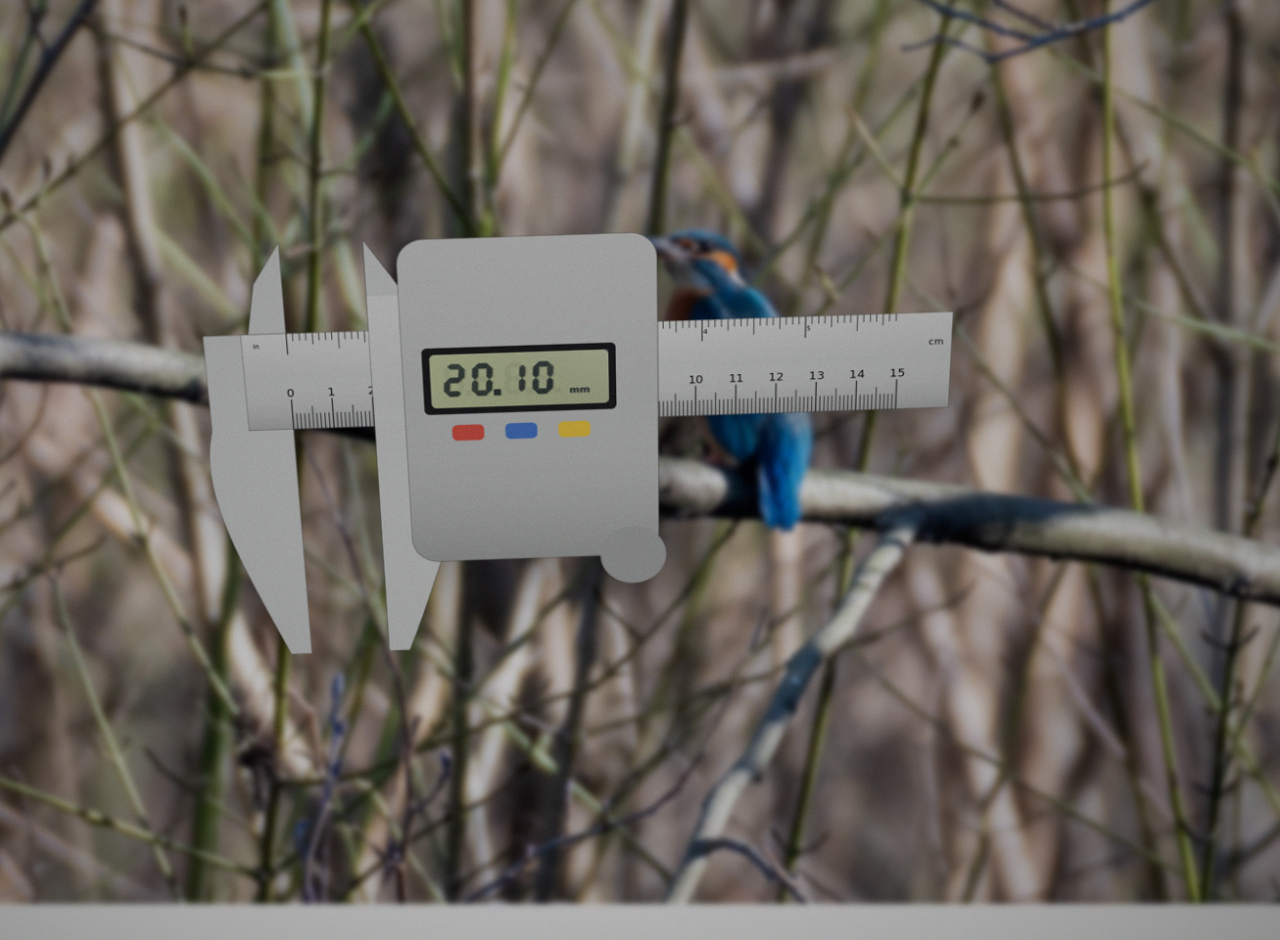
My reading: 20.10 (mm)
